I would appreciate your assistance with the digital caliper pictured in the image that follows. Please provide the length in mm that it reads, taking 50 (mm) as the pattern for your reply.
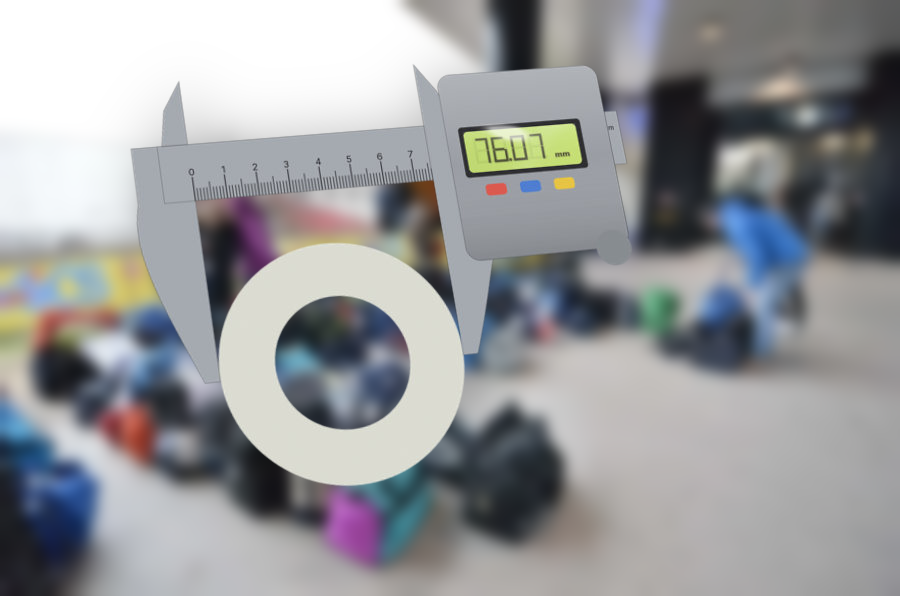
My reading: 76.07 (mm)
